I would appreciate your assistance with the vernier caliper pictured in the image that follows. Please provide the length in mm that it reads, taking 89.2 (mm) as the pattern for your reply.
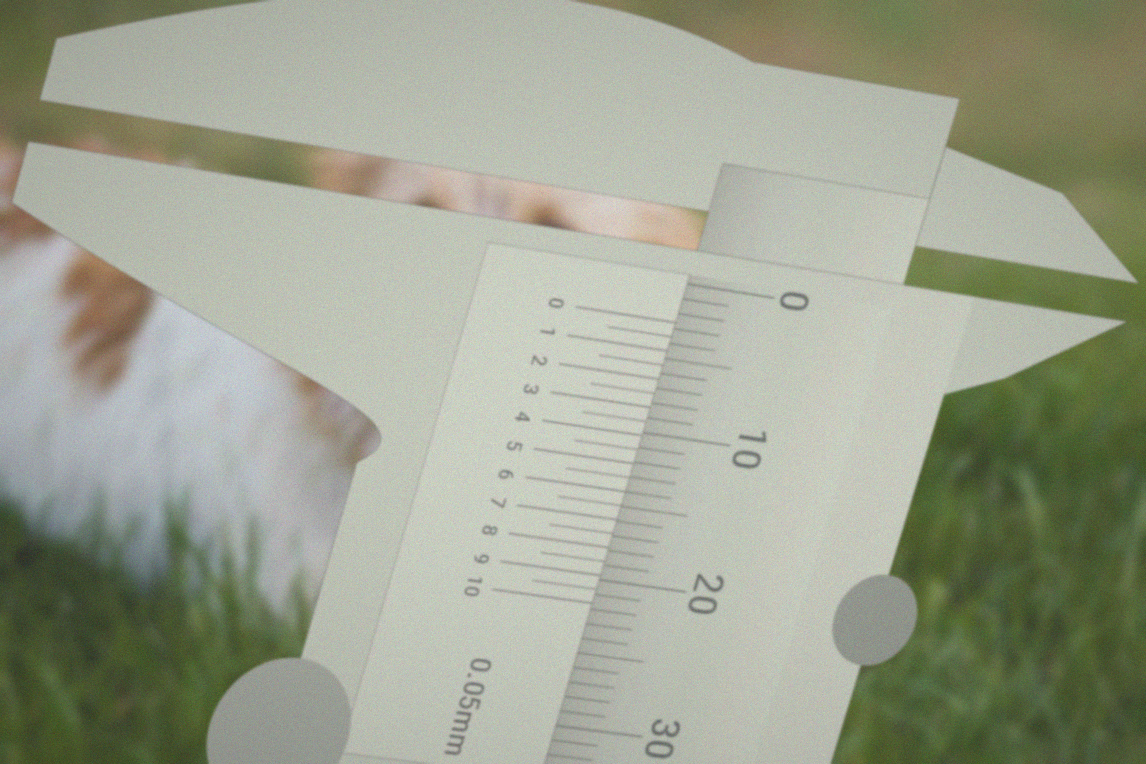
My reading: 2.6 (mm)
